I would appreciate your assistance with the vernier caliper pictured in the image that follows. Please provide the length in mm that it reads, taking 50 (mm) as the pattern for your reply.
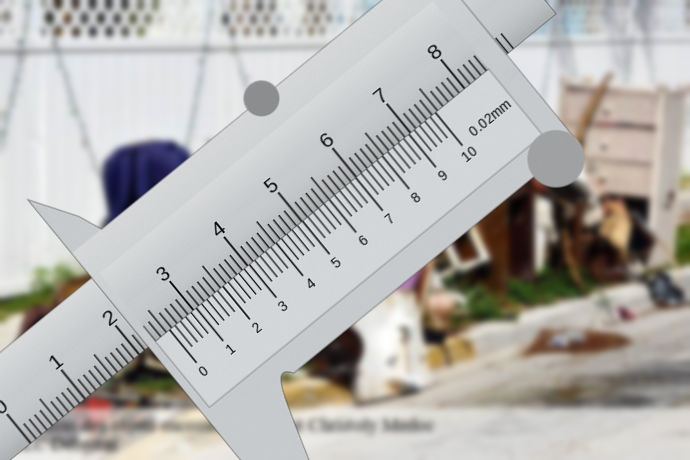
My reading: 25.6 (mm)
